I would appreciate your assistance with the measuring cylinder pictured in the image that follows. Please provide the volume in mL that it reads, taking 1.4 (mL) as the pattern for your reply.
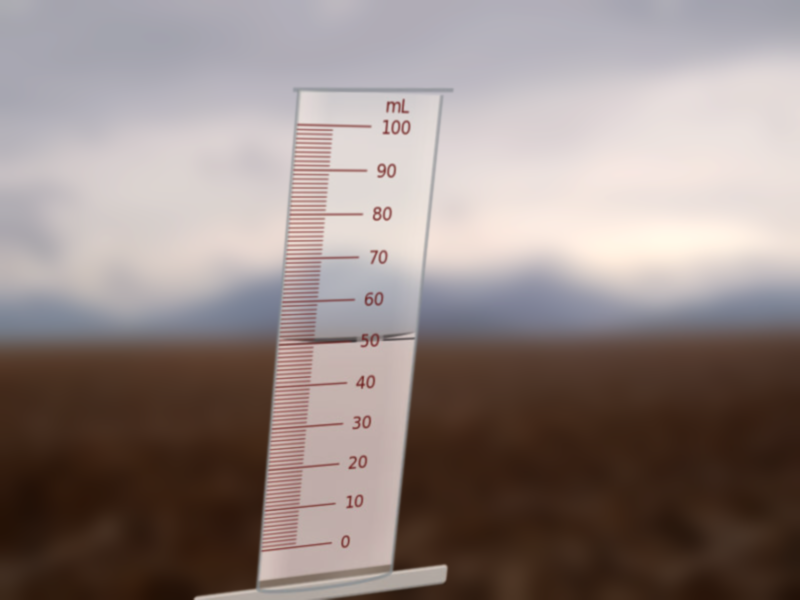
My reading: 50 (mL)
